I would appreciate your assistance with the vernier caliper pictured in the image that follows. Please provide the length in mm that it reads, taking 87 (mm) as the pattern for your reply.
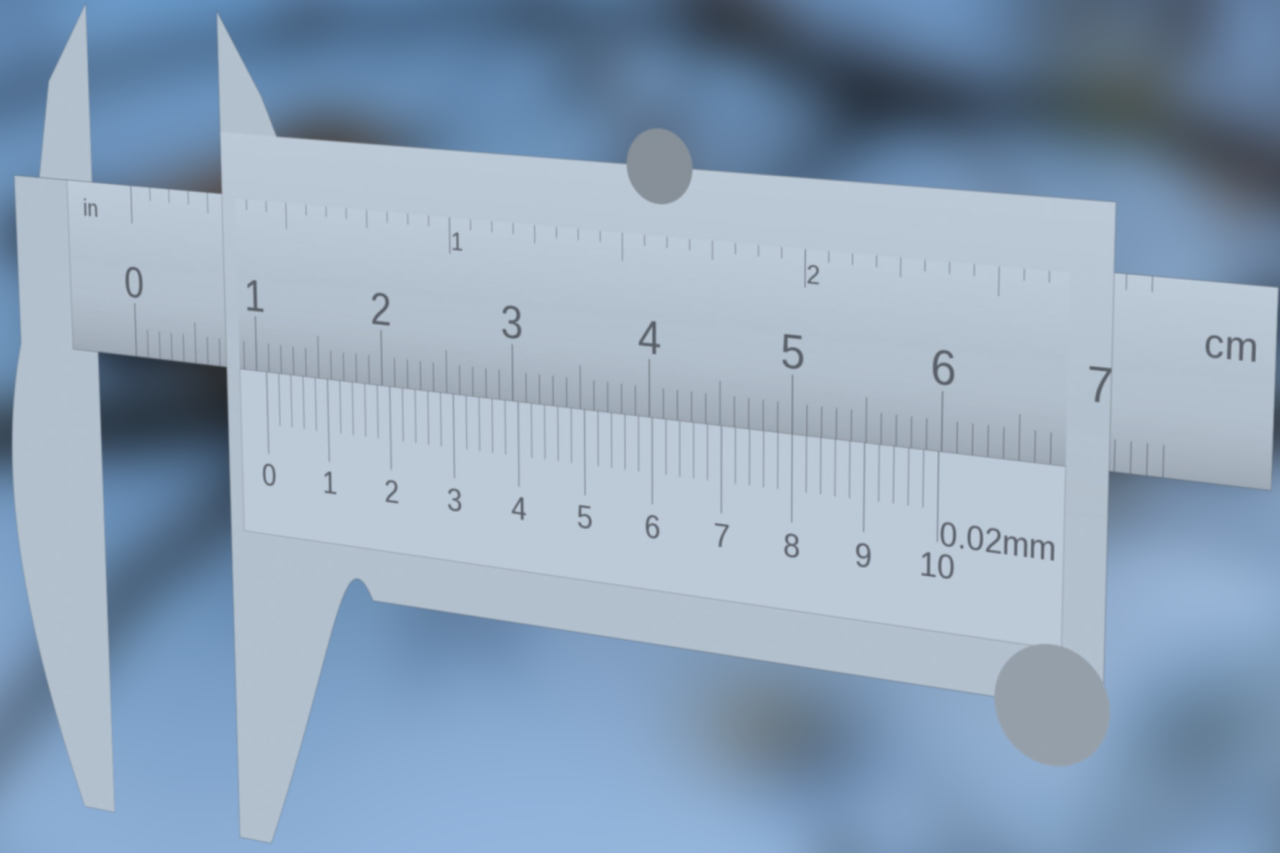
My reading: 10.8 (mm)
